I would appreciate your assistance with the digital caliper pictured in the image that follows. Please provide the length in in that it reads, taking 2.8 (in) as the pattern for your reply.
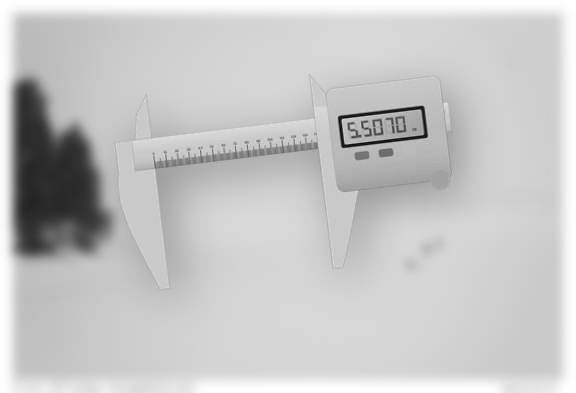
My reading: 5.5070 (in)
